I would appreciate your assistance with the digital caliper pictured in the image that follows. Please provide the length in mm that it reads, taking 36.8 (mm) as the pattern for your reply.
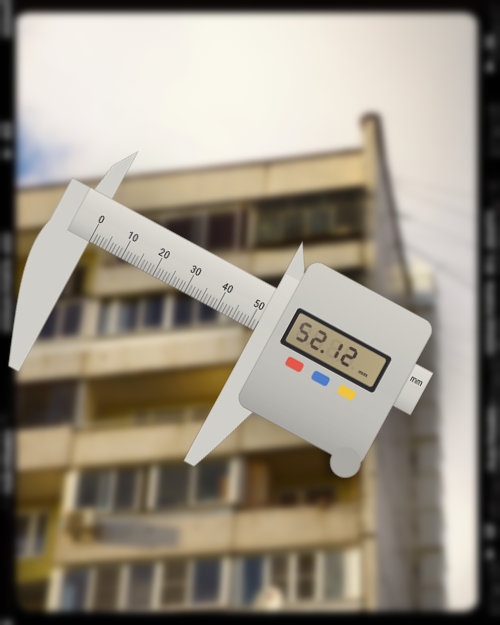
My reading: 52.12 (mm)
